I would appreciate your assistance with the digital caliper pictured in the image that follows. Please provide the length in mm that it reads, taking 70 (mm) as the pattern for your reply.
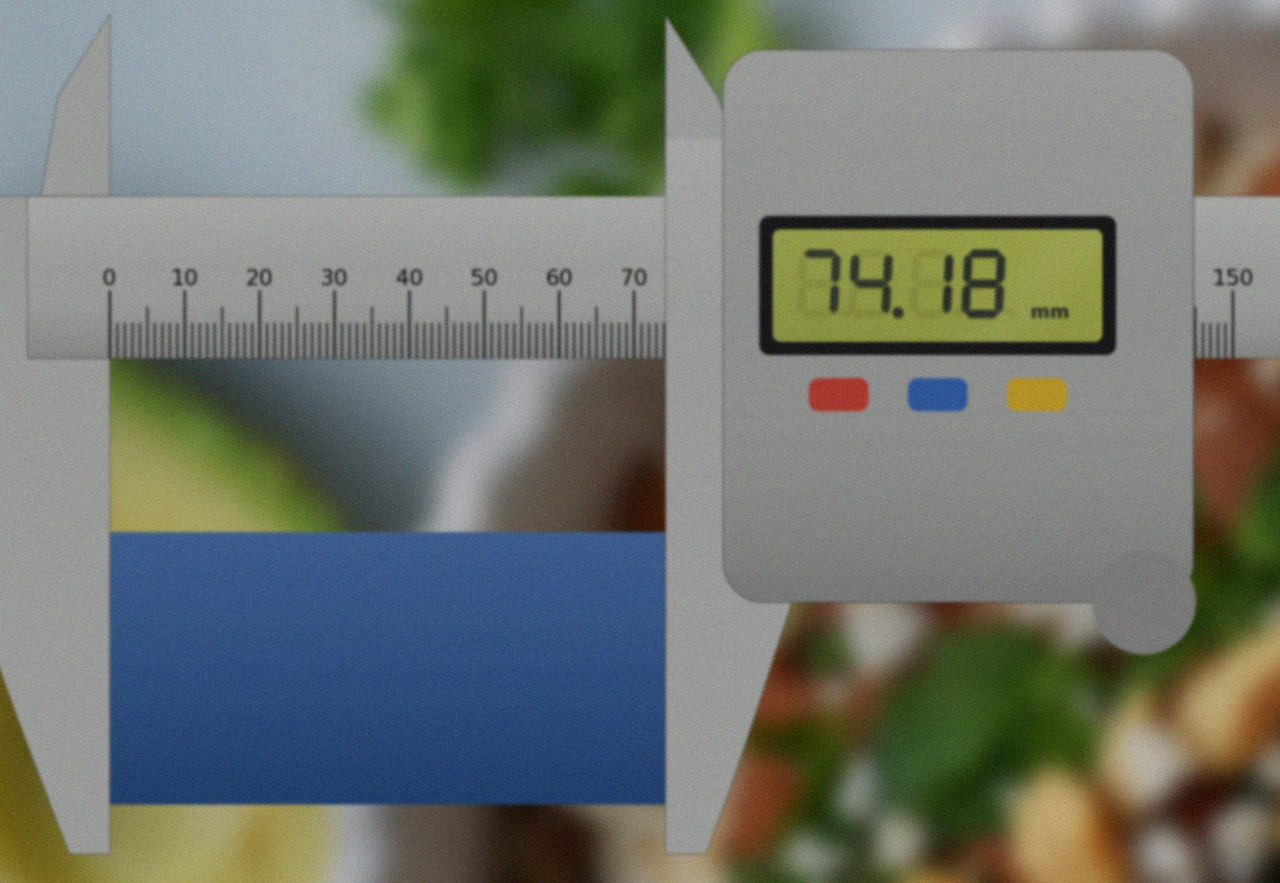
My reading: 74.18 (mm)
